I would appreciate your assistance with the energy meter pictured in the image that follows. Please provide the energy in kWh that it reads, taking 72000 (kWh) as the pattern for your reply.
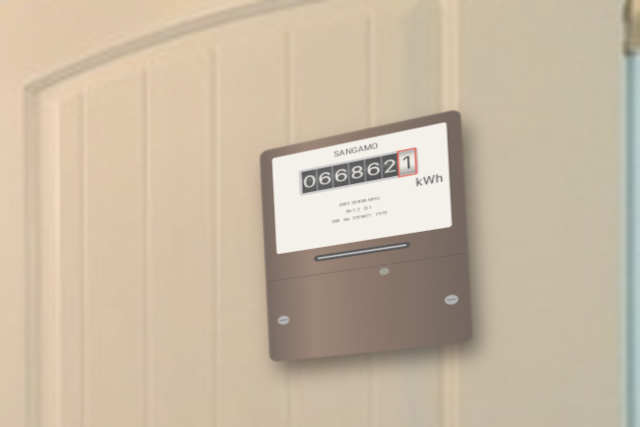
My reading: 66862.1 (kWh)
